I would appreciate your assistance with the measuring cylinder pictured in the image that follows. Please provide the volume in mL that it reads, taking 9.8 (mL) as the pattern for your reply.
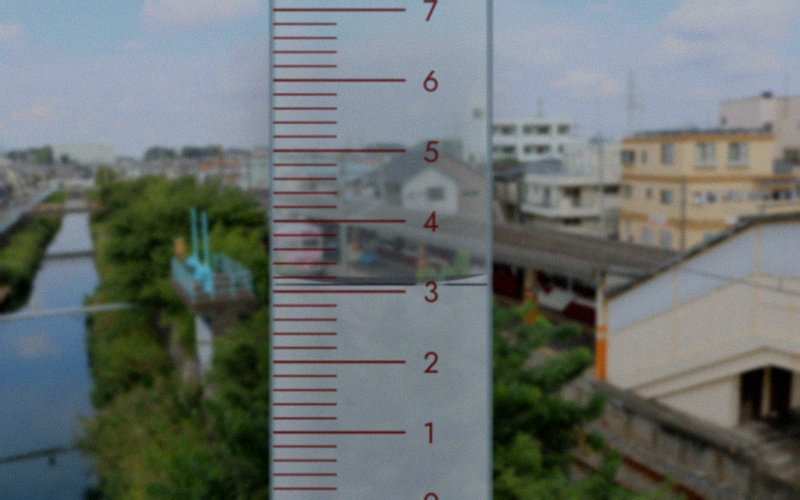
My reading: 3.1 (mL)
